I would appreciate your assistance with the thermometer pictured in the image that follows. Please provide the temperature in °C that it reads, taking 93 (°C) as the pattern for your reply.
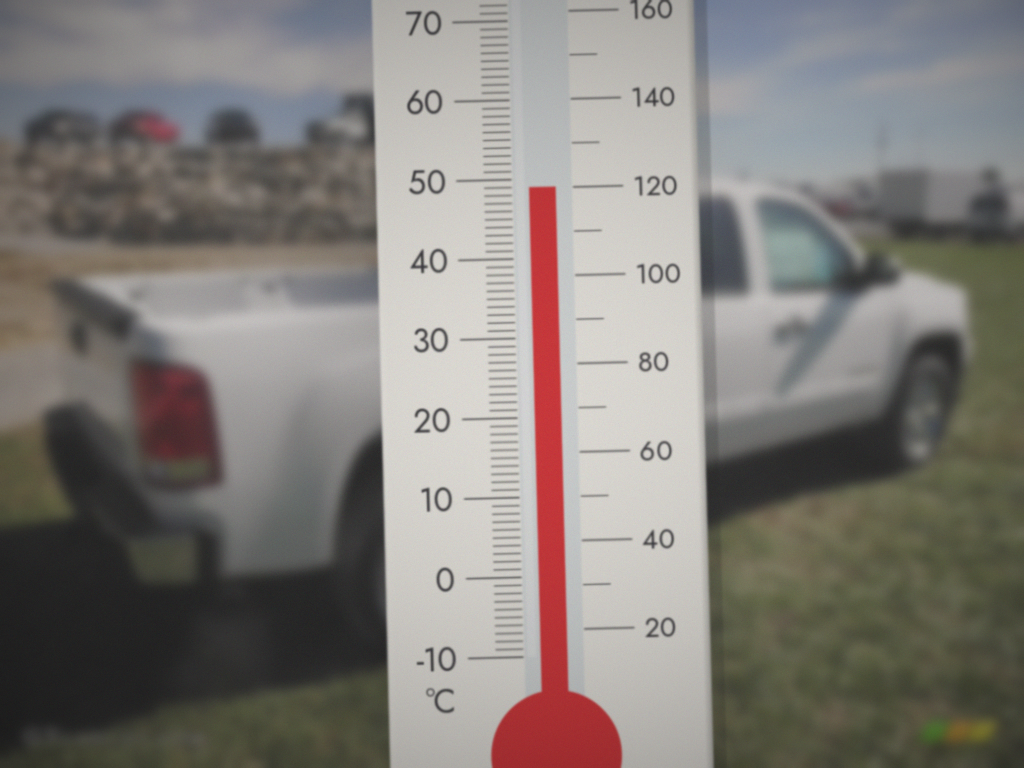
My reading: 49 (°C)
